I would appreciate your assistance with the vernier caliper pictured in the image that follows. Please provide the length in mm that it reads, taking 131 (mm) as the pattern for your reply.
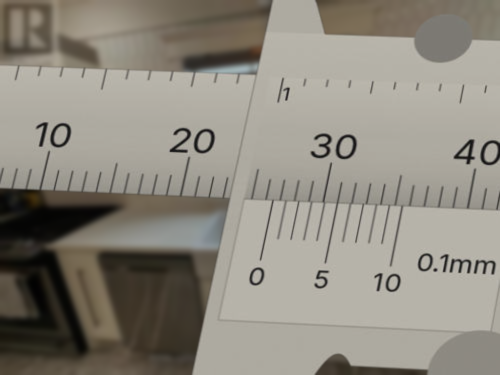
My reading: 26.5 (mm)
